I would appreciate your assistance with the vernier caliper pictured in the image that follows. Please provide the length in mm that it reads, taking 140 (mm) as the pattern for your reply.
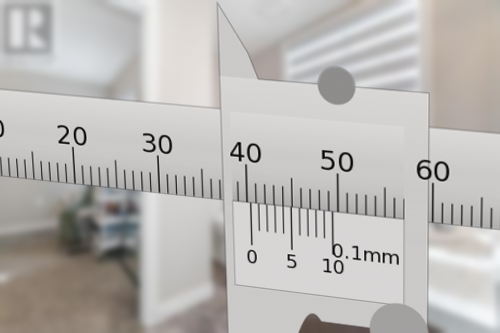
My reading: 40.4 (mm)
